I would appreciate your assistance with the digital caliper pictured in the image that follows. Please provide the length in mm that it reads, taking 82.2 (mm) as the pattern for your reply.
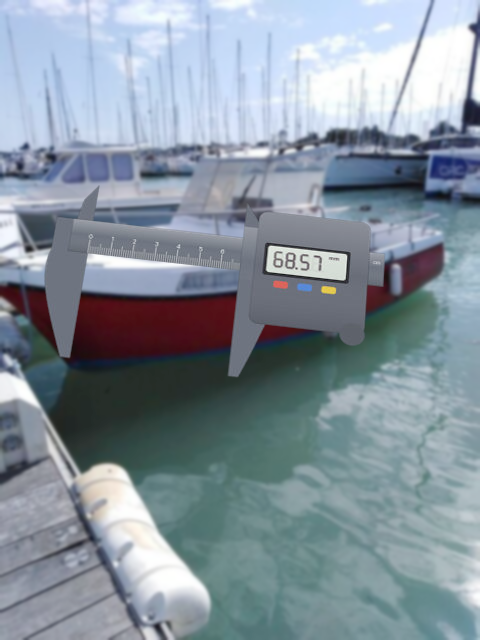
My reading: 68.57 (mm)
